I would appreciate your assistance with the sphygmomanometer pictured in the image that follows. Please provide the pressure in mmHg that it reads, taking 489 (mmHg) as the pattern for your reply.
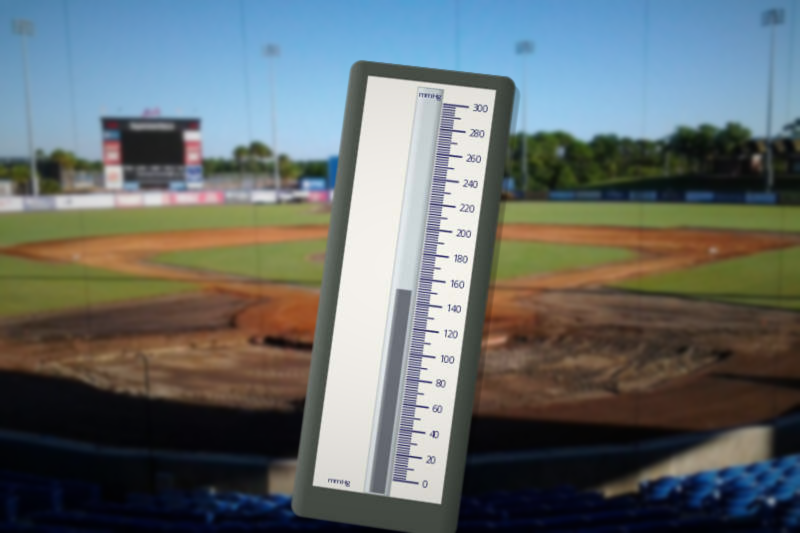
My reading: 150 (mmHg)
